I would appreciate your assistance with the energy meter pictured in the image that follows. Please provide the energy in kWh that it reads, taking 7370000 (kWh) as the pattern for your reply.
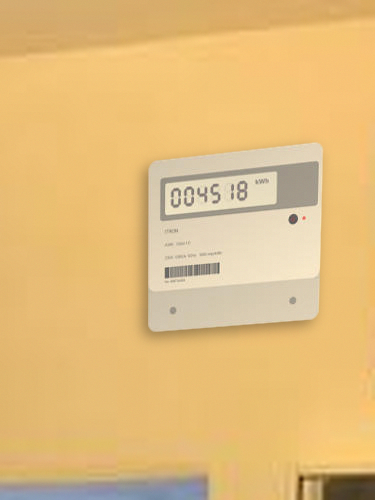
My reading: 4518 (kWh)
